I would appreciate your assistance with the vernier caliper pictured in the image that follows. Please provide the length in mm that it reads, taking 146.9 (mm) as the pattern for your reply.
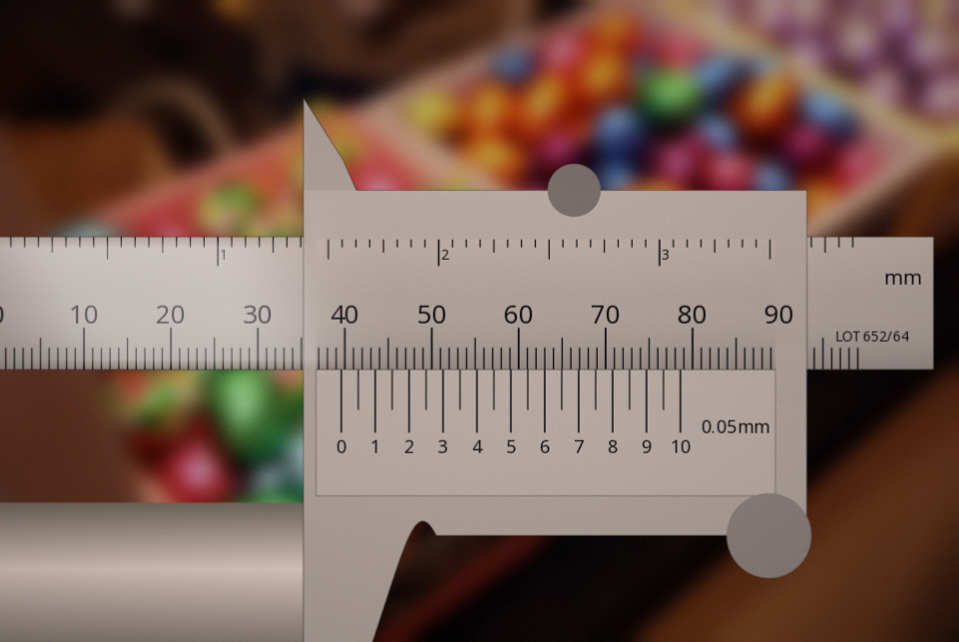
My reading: 39.6 (mm)
